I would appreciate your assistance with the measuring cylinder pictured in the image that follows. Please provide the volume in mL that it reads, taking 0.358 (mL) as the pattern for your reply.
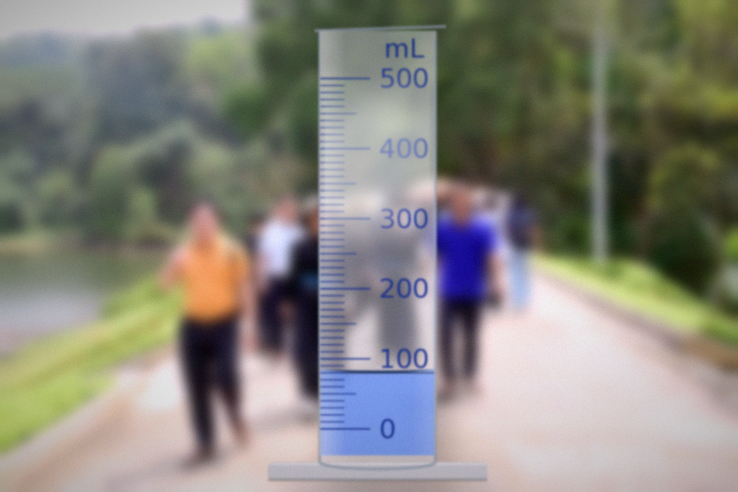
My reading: 80 (mL)
